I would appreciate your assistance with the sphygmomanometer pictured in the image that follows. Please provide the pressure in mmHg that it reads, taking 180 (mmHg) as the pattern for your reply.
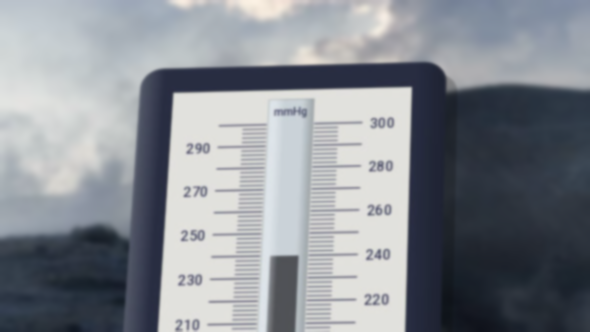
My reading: 240 (mmHg)
